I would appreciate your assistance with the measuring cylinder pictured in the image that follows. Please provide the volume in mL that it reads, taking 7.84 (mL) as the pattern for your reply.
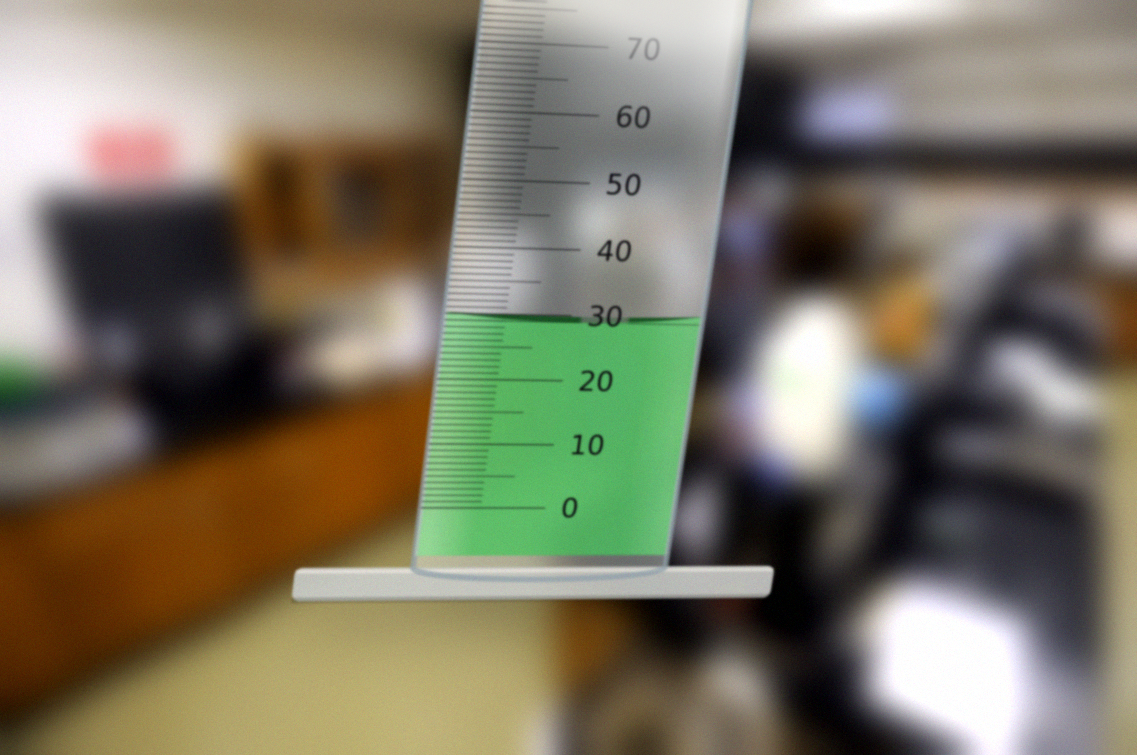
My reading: 29 (mL)
